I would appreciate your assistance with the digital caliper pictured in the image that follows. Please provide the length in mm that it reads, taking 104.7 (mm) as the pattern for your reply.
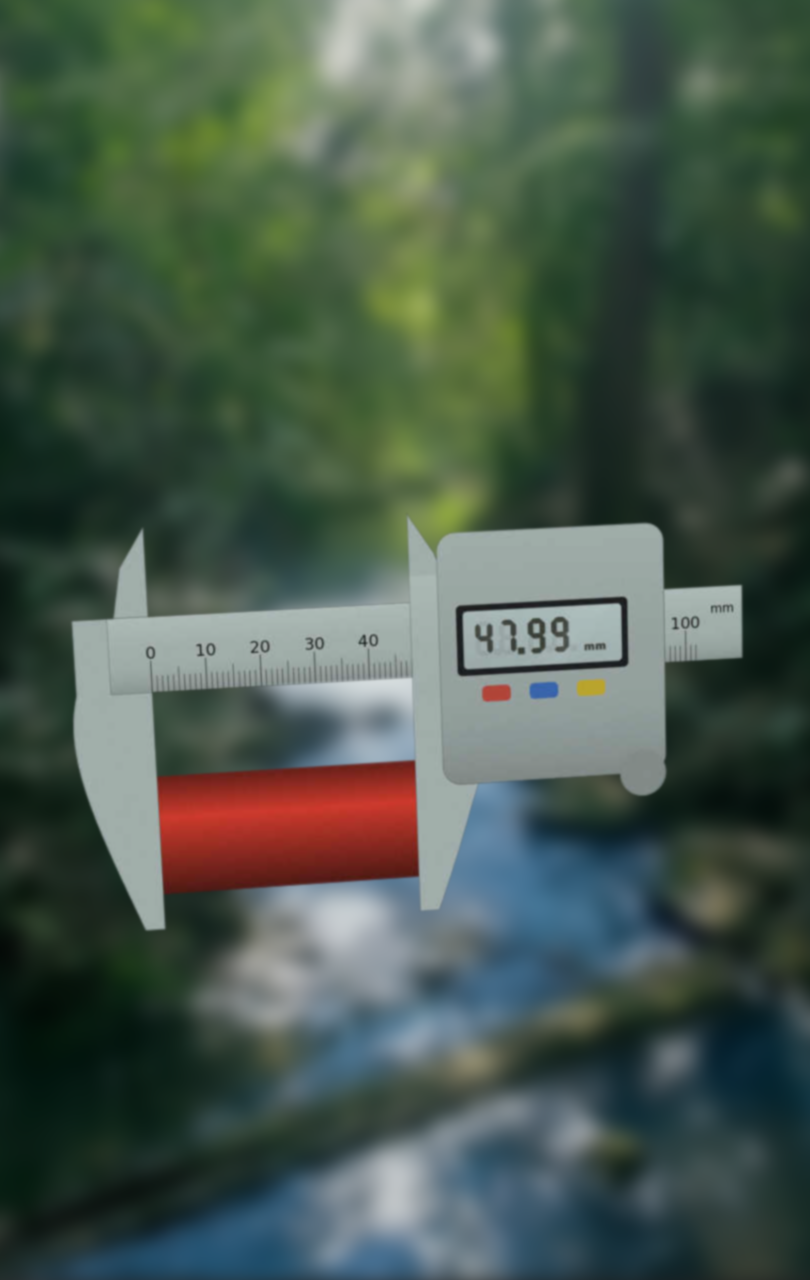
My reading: 47.99 (mm)
